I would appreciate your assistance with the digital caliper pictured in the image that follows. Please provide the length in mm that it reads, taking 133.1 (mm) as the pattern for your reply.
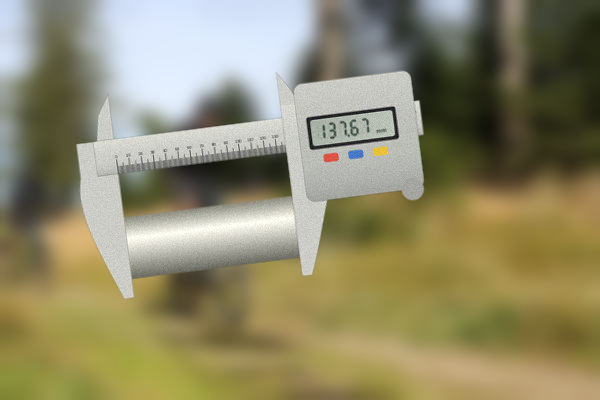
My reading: 137.67 (mm)
